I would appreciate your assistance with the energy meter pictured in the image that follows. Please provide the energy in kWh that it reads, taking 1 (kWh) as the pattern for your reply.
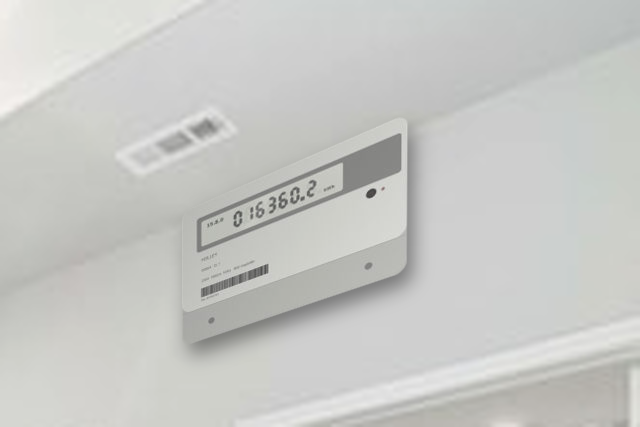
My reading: 16360.2 (kWh)
